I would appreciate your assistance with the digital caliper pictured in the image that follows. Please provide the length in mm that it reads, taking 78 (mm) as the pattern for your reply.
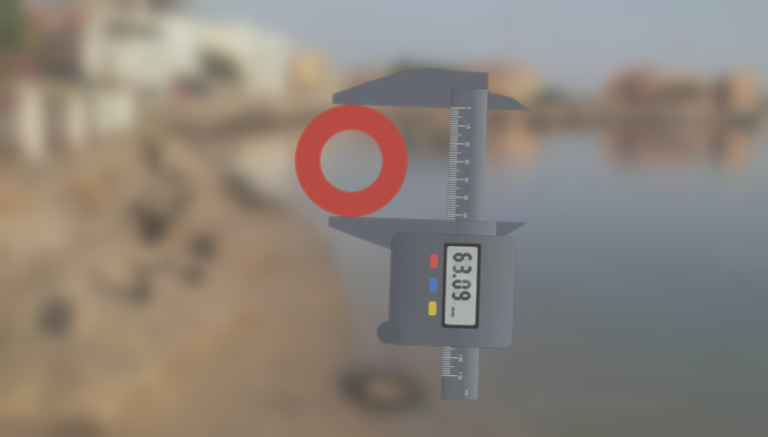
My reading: 63.09 (mm)
